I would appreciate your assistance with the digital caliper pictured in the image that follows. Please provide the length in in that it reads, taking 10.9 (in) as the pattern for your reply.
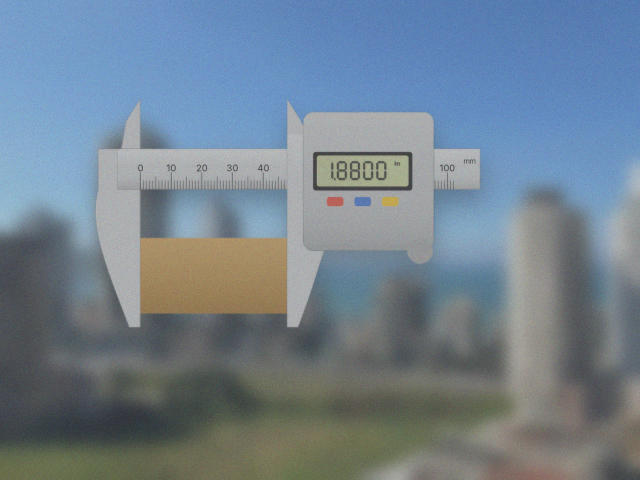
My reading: 1.8800 (in)
